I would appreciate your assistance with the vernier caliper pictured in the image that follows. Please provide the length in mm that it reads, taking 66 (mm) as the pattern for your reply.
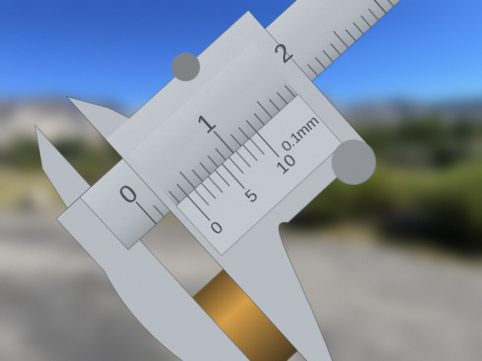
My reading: 4.0 (mm)
